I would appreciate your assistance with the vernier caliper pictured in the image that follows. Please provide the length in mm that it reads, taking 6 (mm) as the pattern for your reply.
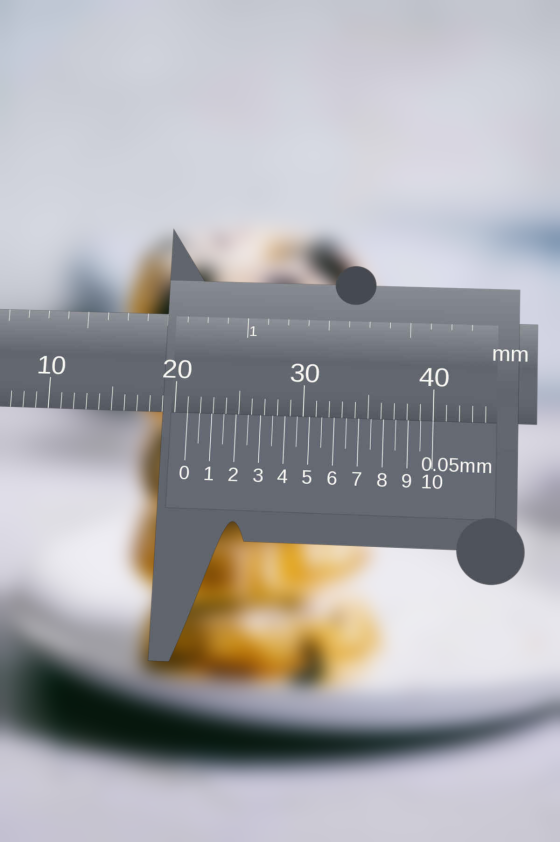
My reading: 21.0 (mm)
